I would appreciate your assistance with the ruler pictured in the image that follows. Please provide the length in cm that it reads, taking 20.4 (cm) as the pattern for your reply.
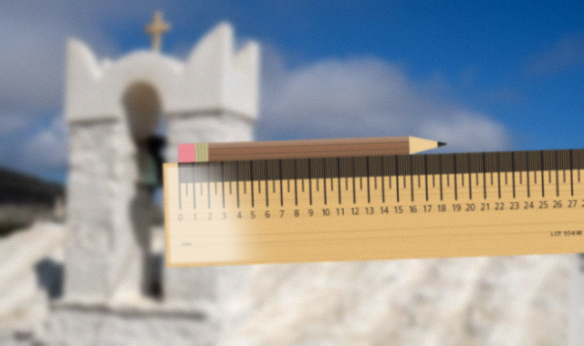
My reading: 18.5 (cm)
